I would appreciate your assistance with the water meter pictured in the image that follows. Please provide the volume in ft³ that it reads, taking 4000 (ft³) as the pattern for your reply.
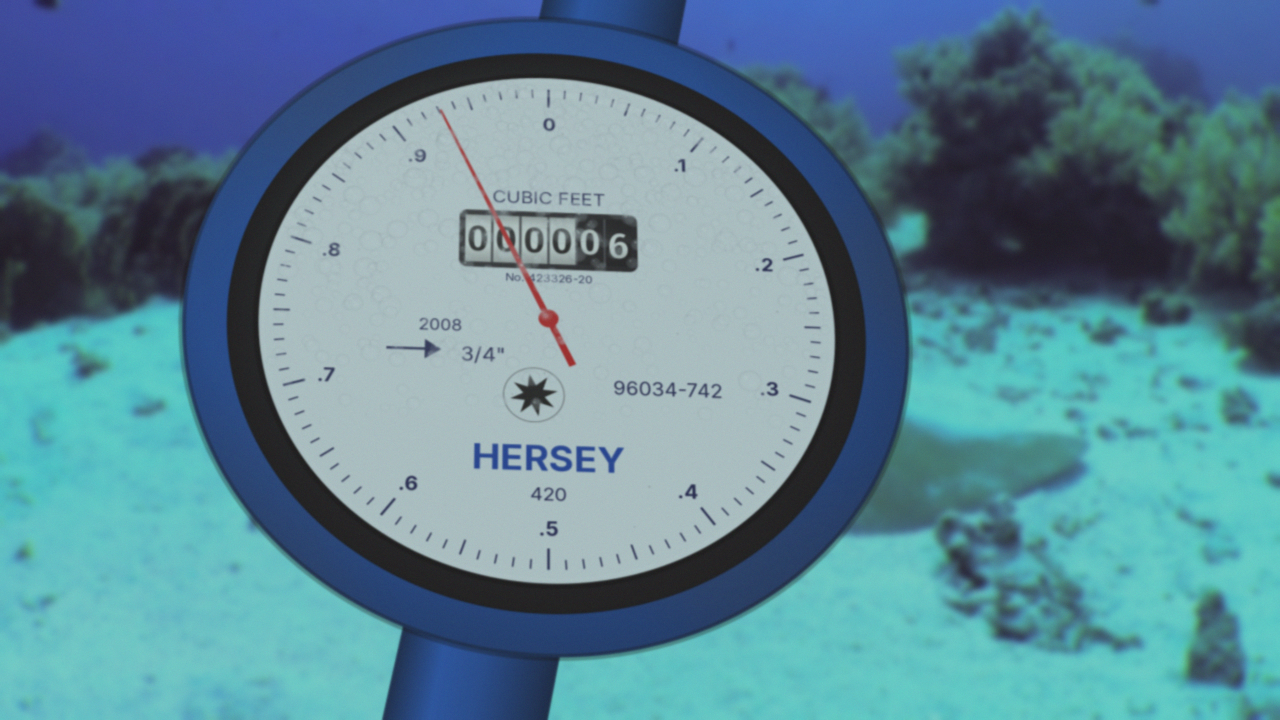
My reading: 5.93 (ft³)
